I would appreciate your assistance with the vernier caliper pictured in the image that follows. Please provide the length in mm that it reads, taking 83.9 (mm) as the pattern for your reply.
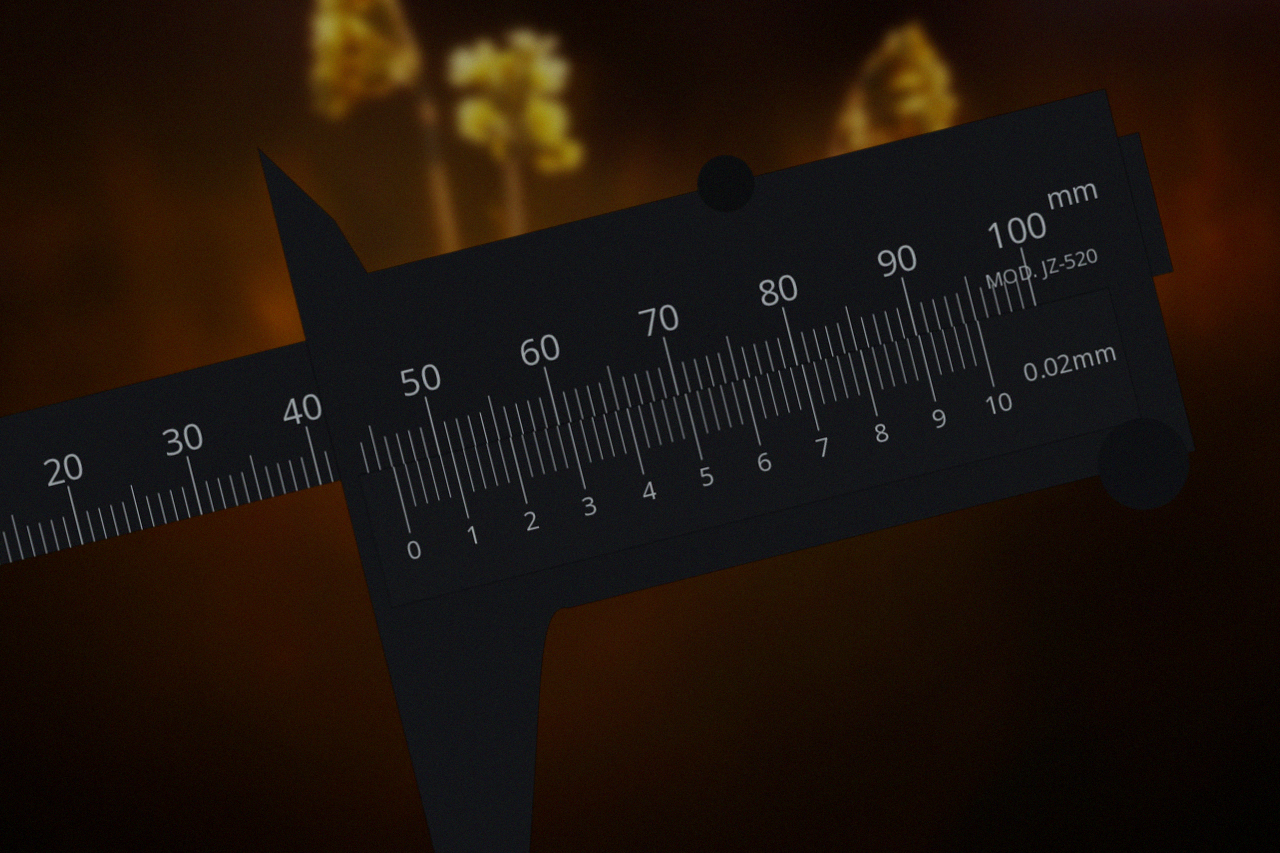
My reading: 46.1 (mm)
